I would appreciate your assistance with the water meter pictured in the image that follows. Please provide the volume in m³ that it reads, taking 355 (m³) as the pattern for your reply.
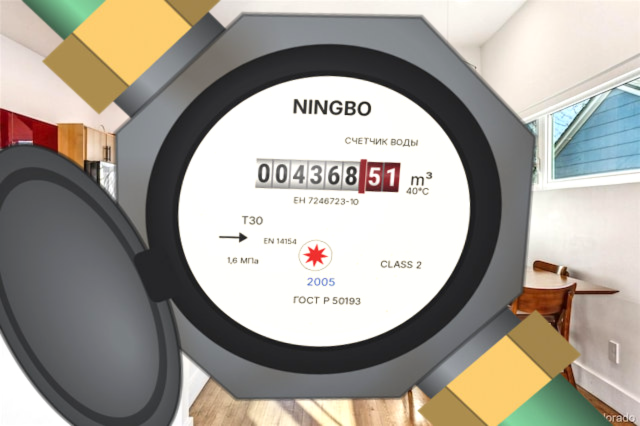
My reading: 4368.51 (m³)
